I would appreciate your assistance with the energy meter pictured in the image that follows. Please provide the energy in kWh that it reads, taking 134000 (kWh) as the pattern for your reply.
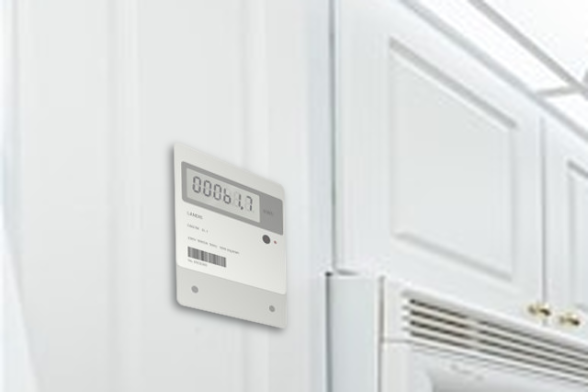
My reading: 61.7 (kWh)
